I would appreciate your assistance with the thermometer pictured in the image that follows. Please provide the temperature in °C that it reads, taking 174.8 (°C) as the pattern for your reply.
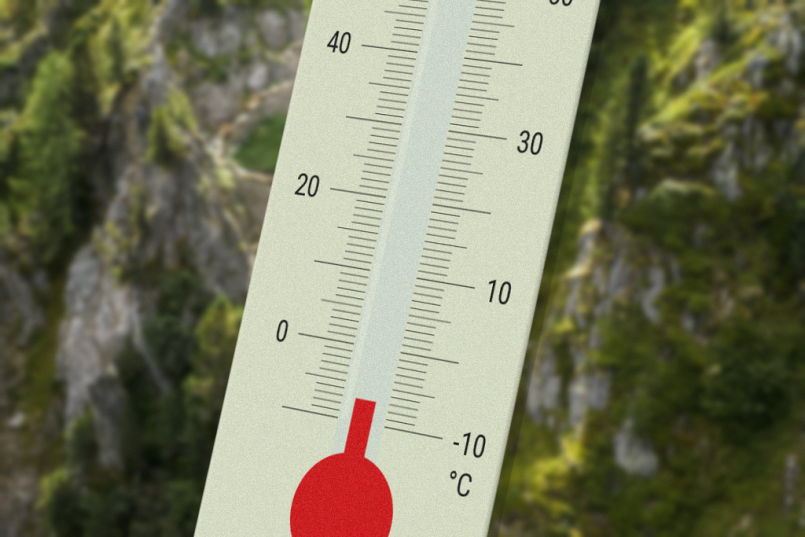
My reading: -7 (°C)
